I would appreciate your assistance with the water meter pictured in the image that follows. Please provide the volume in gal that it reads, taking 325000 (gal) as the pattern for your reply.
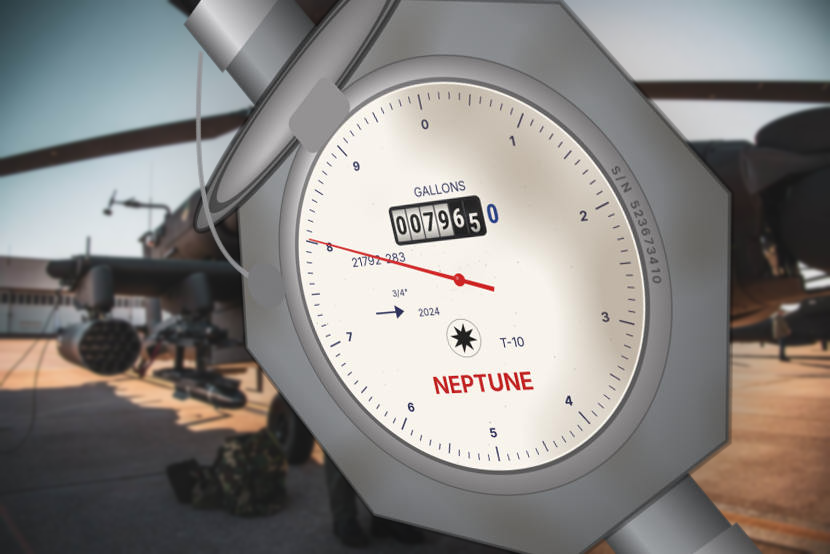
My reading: 79648.0 (gal)
